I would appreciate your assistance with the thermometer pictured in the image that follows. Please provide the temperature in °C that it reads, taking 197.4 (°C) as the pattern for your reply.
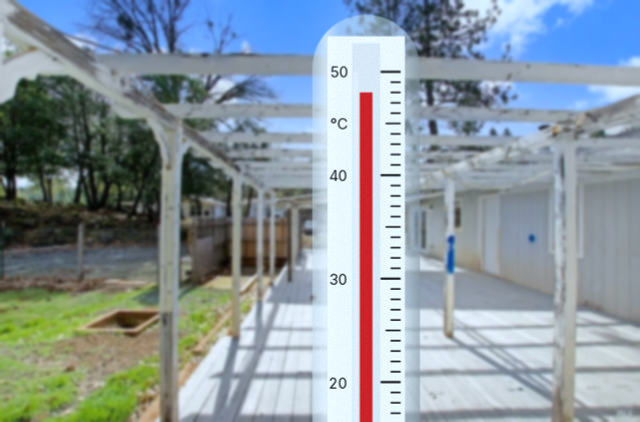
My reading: 48 (°C)
